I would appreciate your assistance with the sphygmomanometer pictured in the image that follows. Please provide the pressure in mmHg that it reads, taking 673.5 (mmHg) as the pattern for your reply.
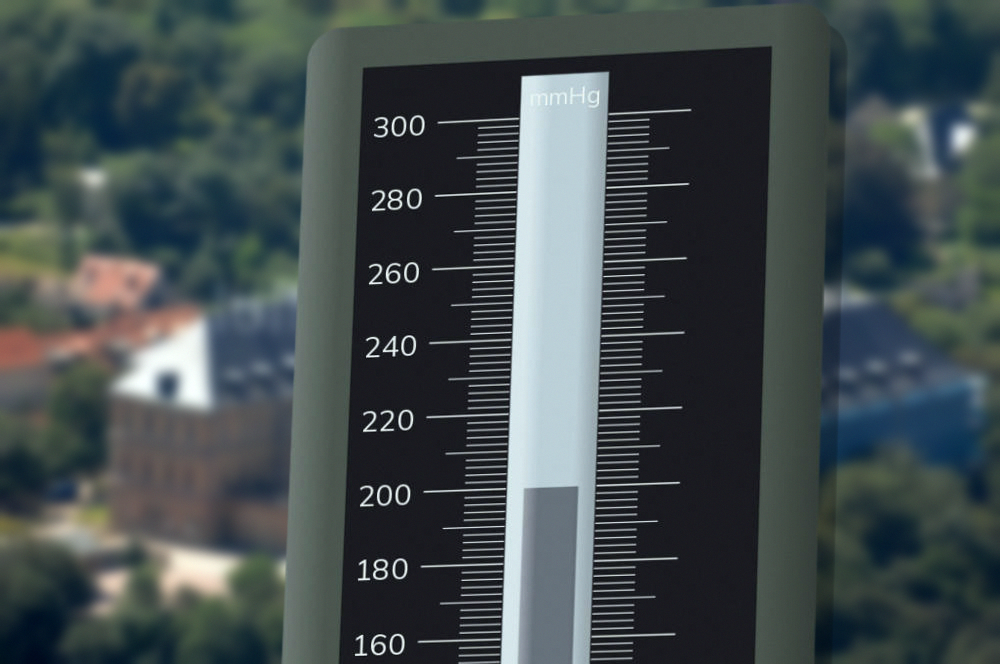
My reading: 200 (mmHg)
